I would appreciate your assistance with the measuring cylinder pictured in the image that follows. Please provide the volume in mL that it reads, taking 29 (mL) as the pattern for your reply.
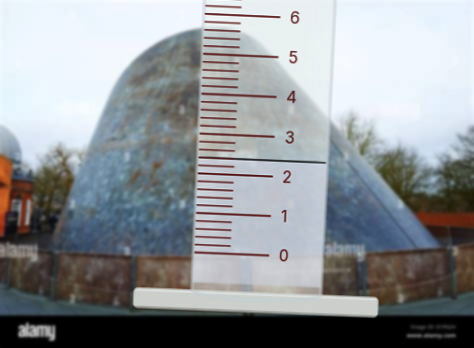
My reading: 2.4 (mL)
